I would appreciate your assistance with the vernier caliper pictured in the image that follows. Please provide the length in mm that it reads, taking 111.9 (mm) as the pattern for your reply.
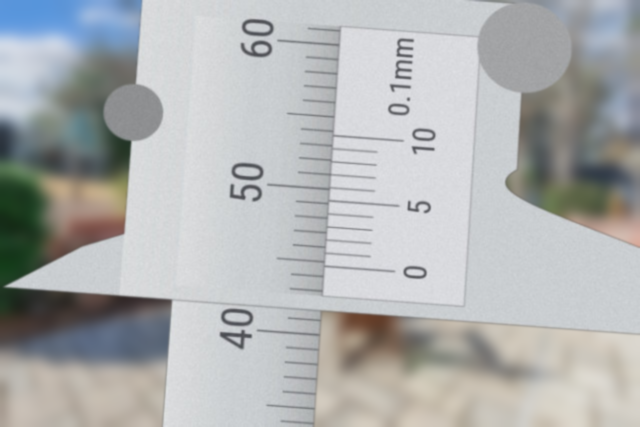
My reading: 44.7 (mm)
